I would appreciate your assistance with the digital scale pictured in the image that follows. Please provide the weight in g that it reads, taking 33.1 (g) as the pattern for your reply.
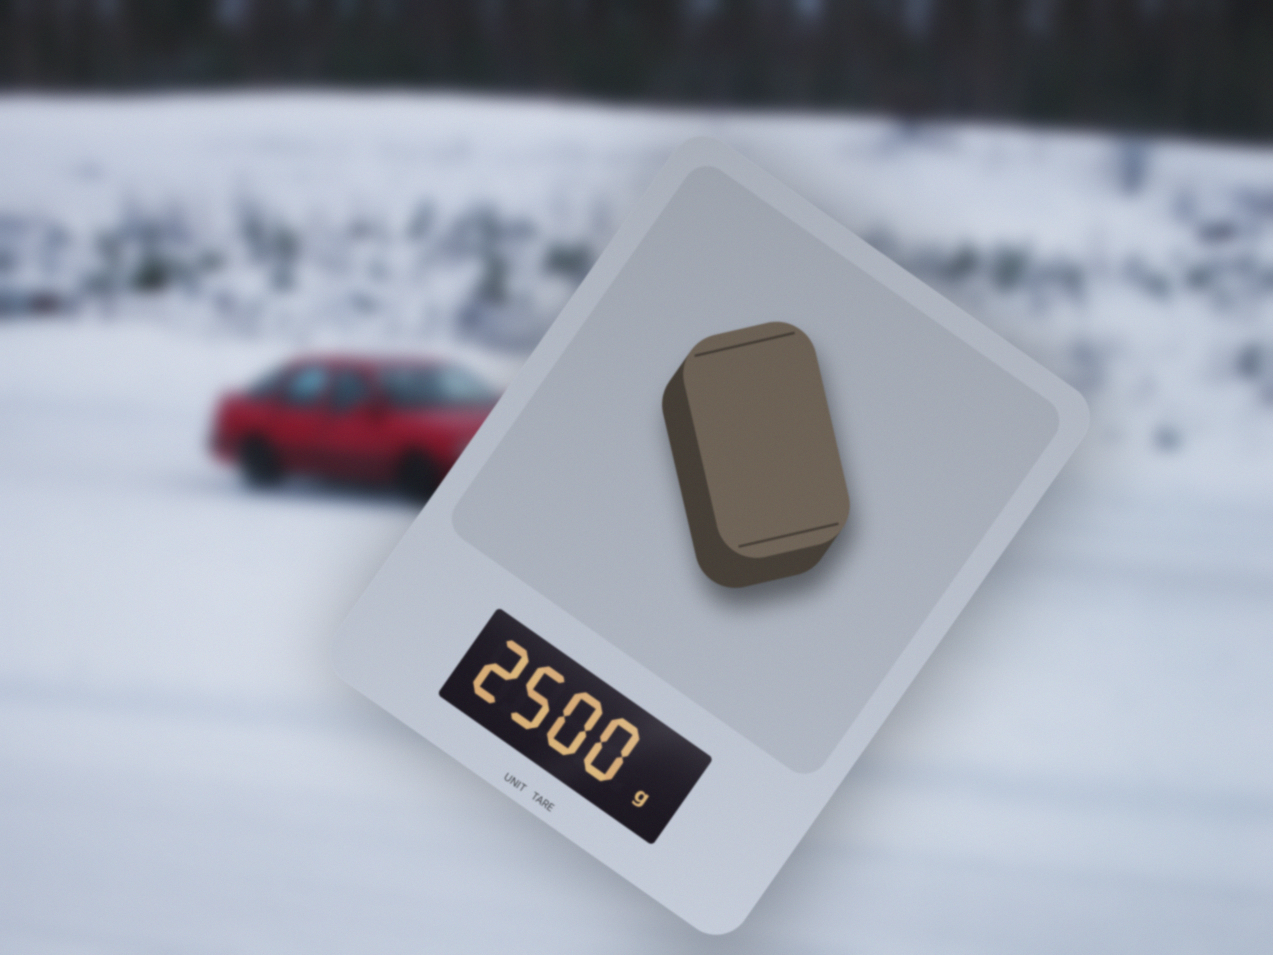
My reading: 2500 (g)
